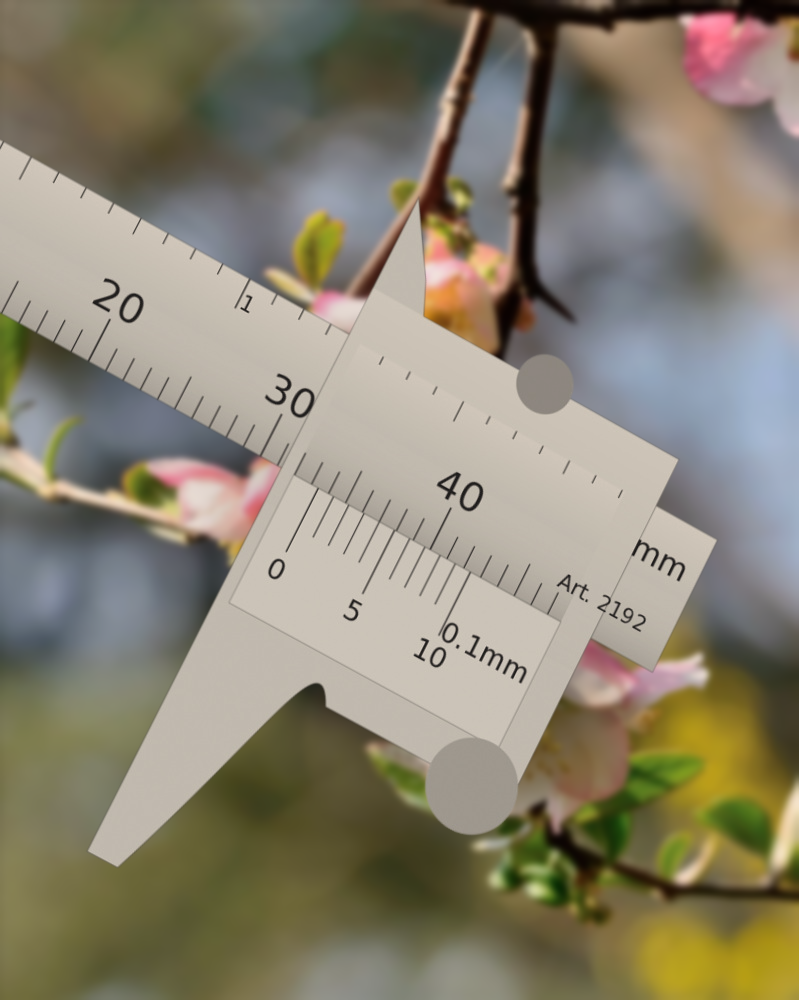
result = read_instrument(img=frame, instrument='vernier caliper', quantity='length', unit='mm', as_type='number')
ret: 33.4 mm
